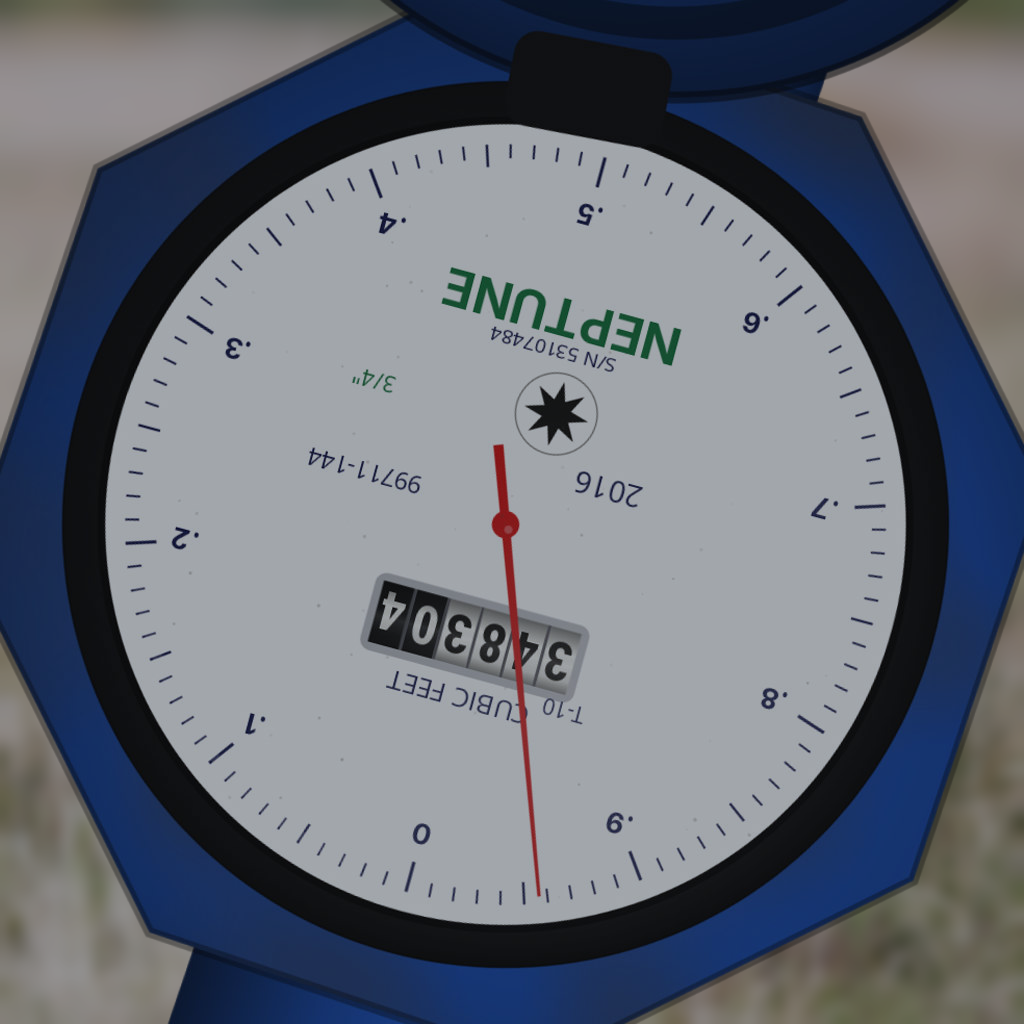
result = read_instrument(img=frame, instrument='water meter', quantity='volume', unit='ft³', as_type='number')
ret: 348303.94 ft³
